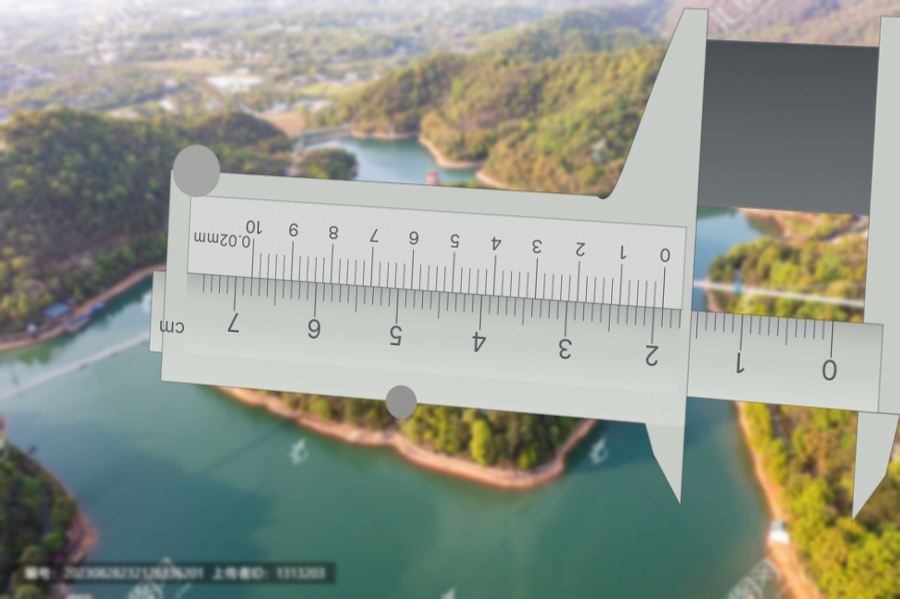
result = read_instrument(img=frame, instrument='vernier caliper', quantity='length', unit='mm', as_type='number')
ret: 19.0 mm
